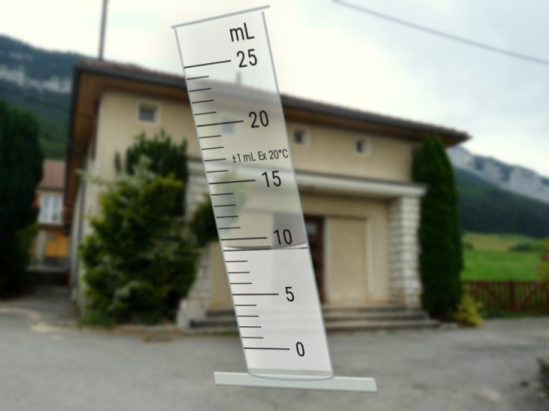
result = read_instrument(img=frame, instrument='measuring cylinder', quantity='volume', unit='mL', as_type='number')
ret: 9 mL
